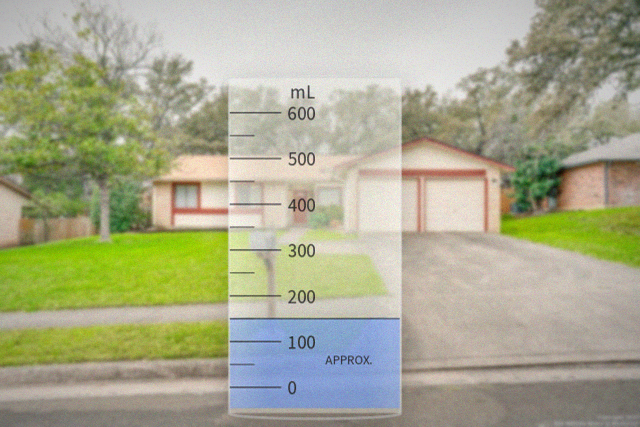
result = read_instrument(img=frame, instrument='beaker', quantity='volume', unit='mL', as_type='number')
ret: 150 mL
